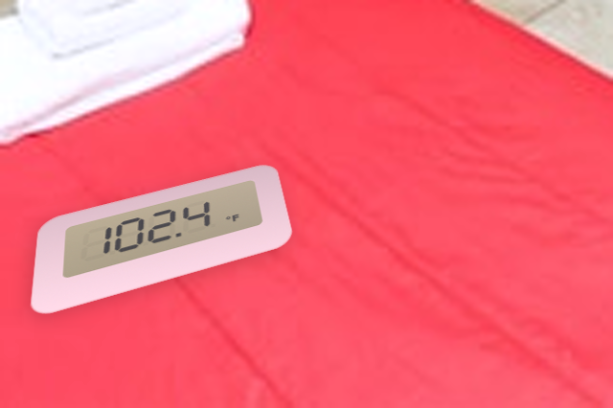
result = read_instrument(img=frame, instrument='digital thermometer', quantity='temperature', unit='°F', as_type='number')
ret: 102.4 °F
